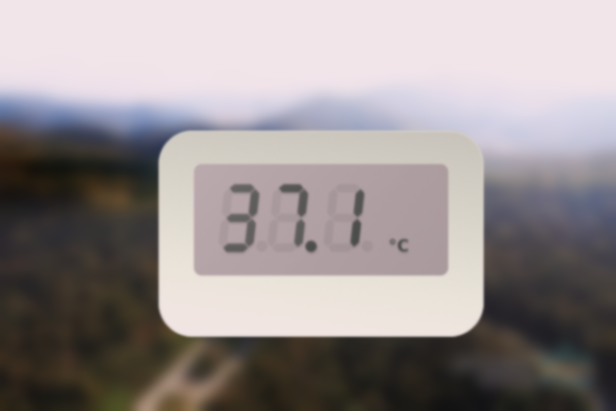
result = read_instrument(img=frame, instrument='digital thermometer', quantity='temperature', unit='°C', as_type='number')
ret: 37.1 °C
